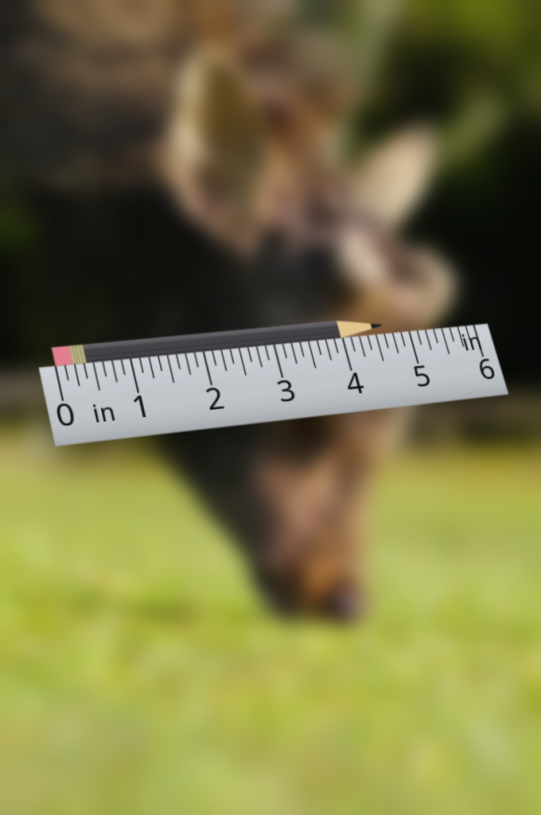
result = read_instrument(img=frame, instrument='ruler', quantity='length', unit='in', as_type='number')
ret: 4.625 in
